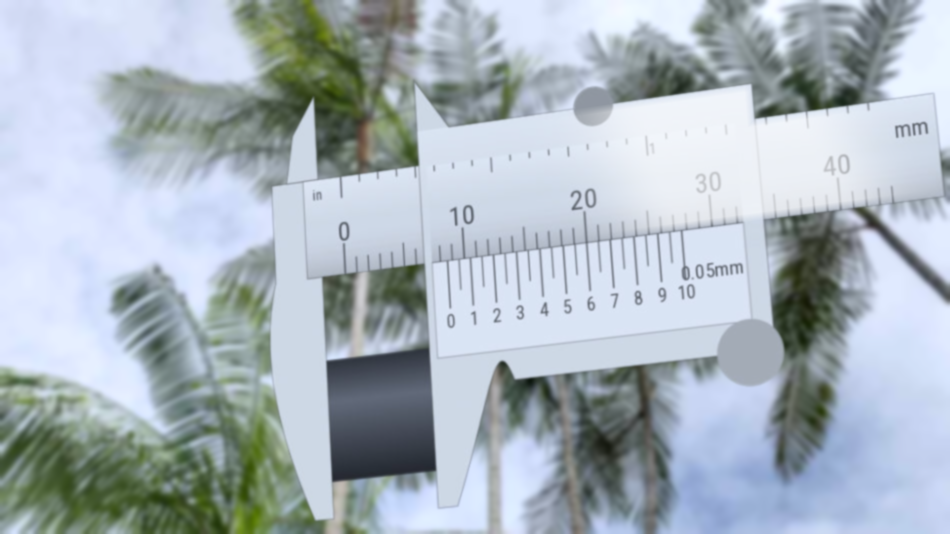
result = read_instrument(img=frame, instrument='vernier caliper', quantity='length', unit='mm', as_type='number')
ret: 8.6 mm
